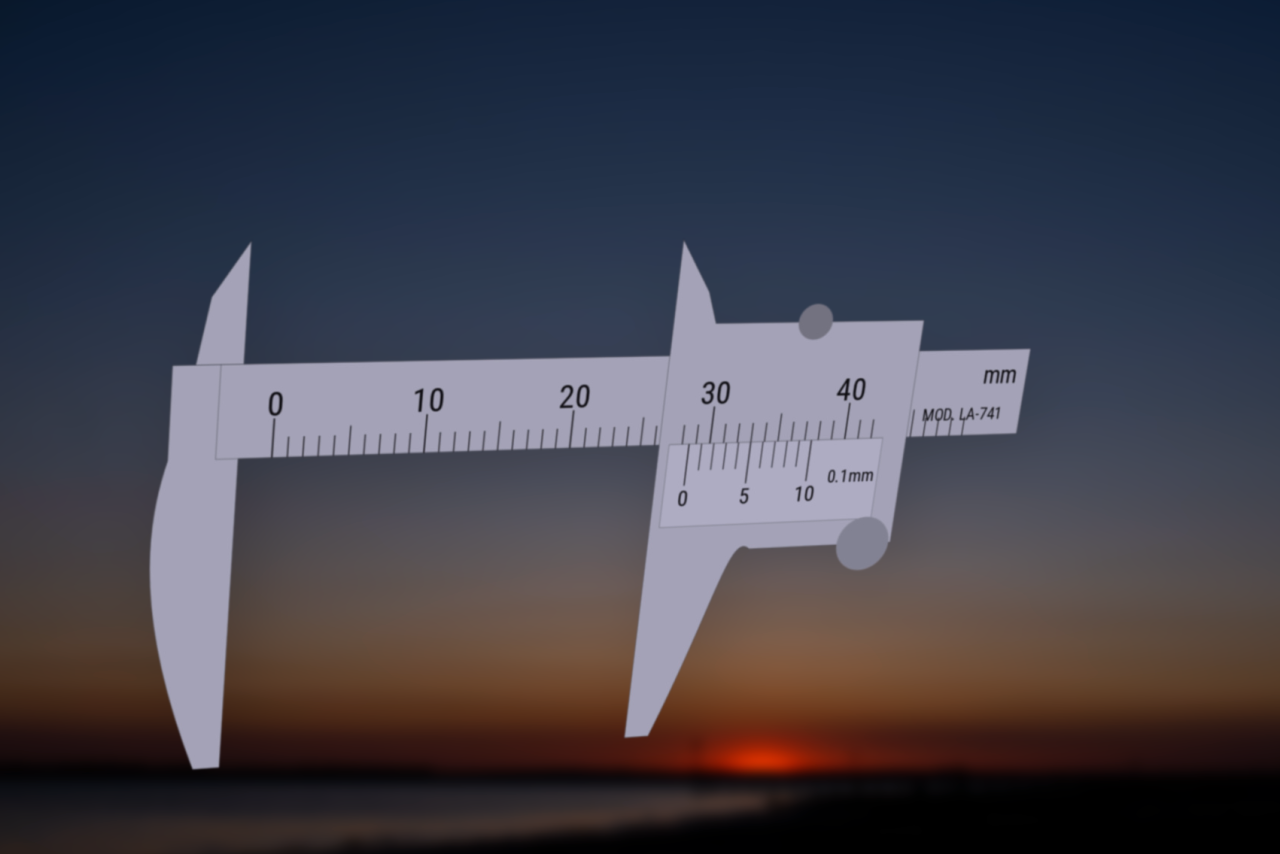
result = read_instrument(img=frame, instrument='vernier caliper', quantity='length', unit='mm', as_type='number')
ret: 28.5 mm
